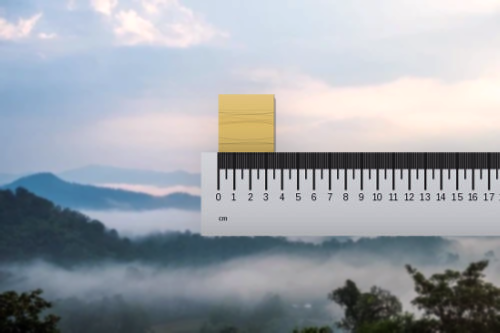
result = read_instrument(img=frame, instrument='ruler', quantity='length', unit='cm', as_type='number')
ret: 3.5 cm
